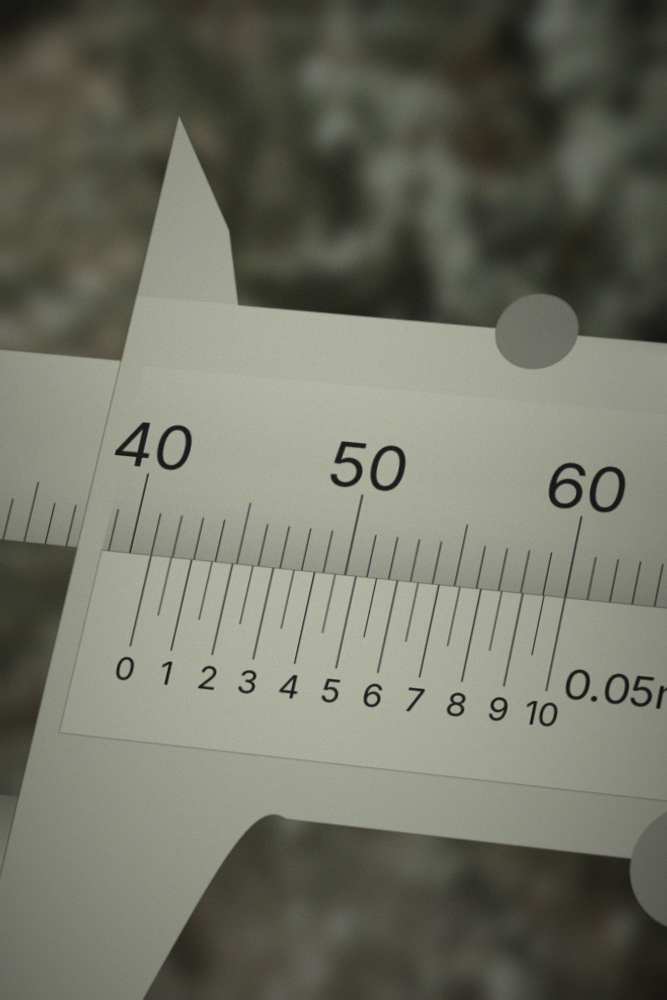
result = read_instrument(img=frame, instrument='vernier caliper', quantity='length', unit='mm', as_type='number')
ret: 41.0 mm
